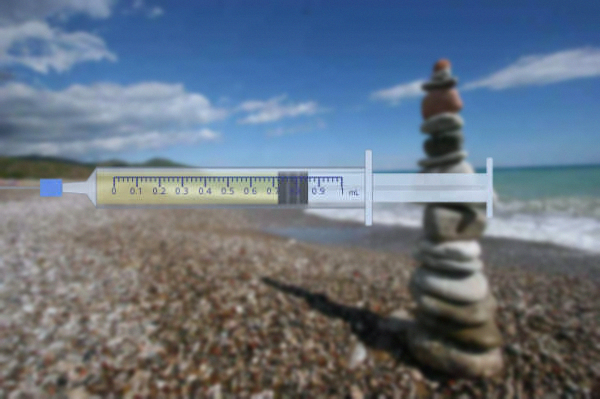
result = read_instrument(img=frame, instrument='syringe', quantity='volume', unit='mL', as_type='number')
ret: 0.72 mL
